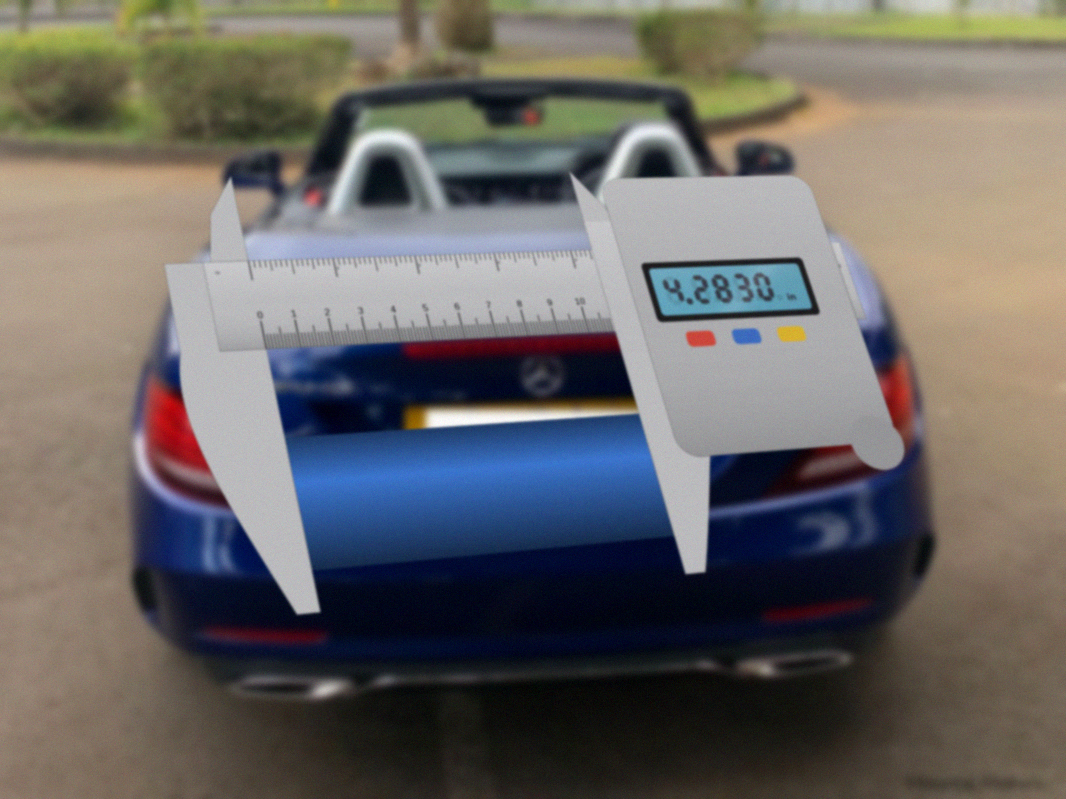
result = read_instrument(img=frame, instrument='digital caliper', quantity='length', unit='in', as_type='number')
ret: 4.2830 in
